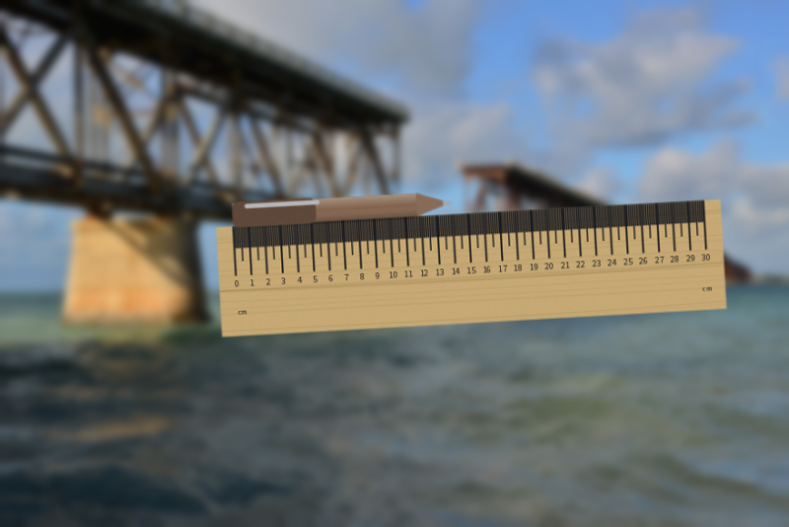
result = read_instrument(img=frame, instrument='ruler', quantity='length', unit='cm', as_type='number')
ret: 14 cm
